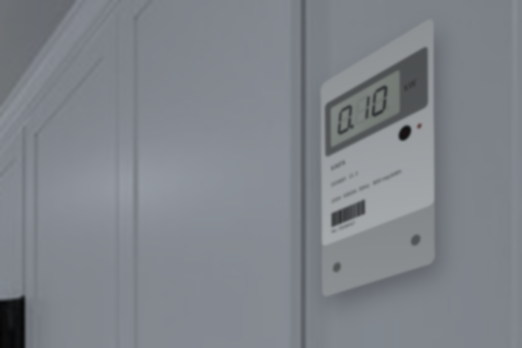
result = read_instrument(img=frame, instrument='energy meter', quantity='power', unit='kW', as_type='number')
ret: 0.10 kW
